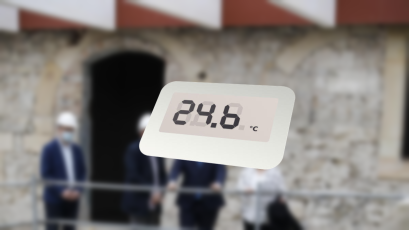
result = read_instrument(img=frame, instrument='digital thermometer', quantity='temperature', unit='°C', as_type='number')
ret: 24.6 °C
